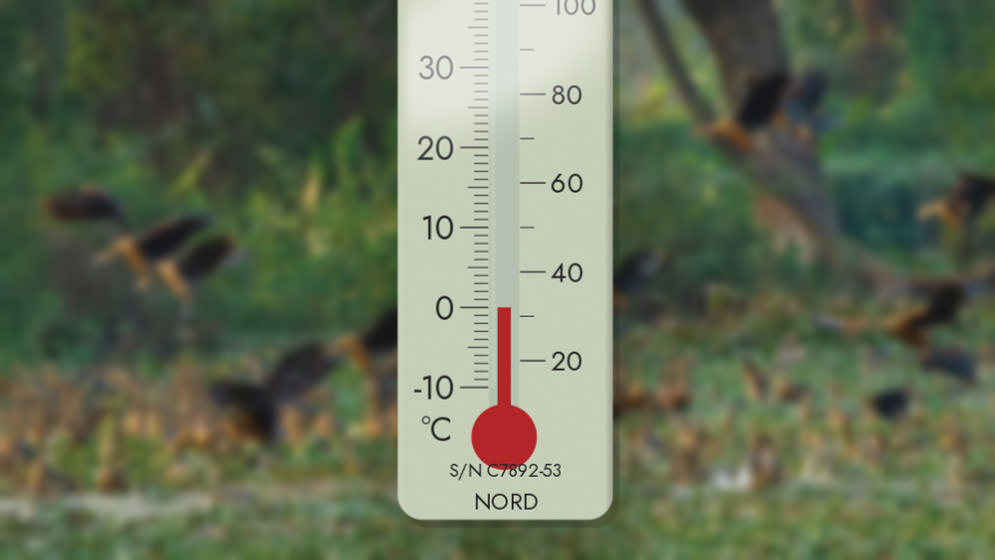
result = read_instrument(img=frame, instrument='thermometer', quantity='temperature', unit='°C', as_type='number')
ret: 0 °C
